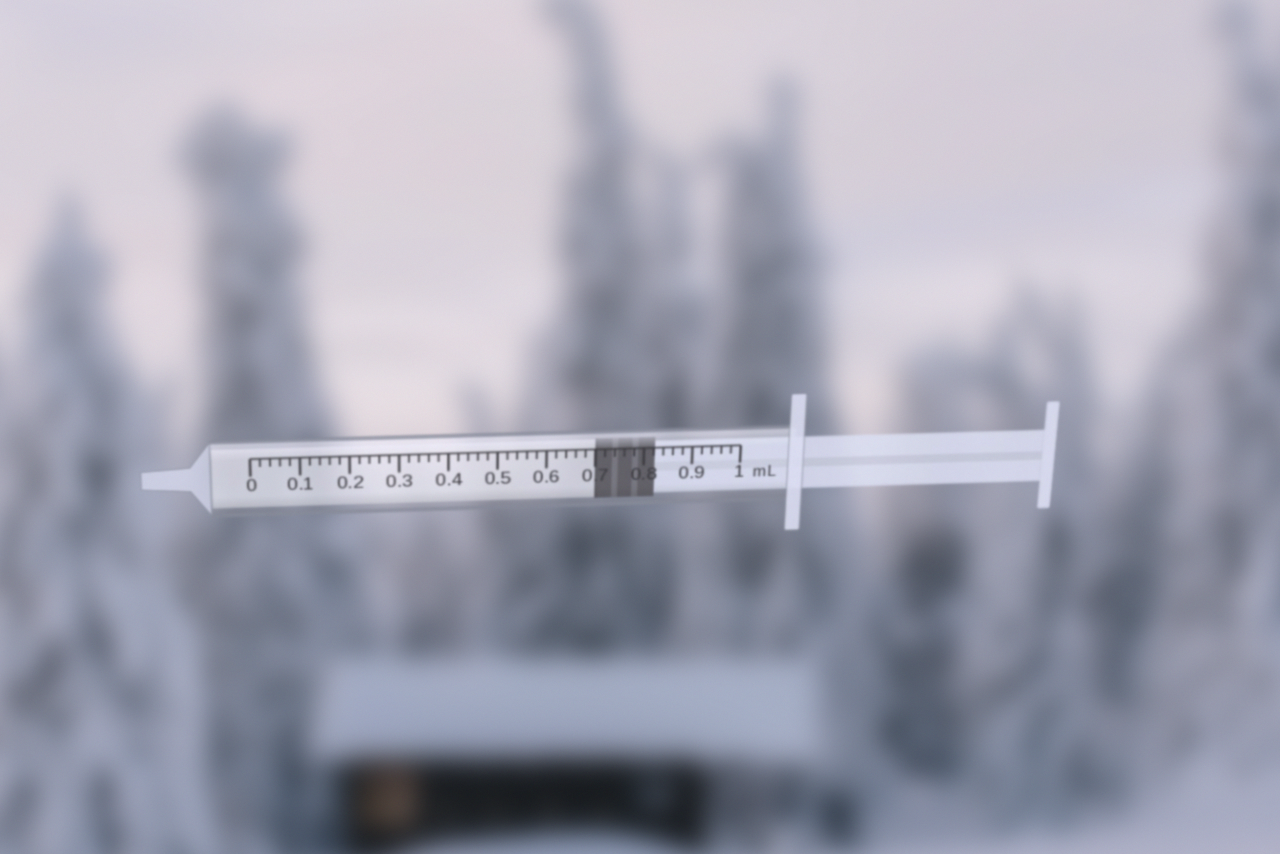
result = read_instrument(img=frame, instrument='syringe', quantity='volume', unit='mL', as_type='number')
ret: 0.7 mL
